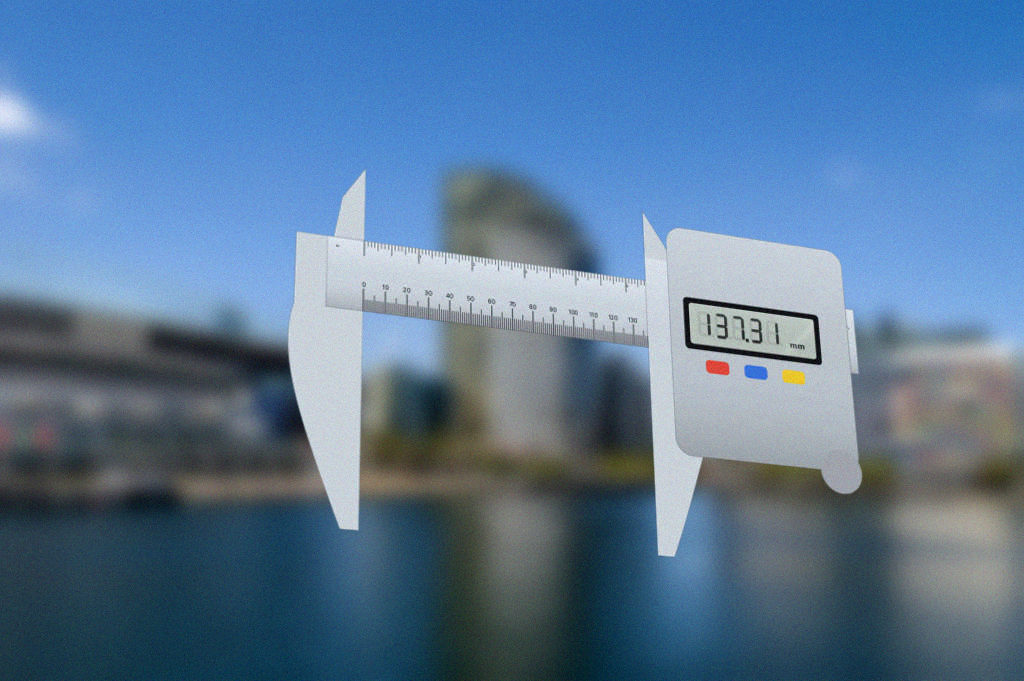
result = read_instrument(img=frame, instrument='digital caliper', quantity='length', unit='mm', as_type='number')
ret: 137.31 mm
